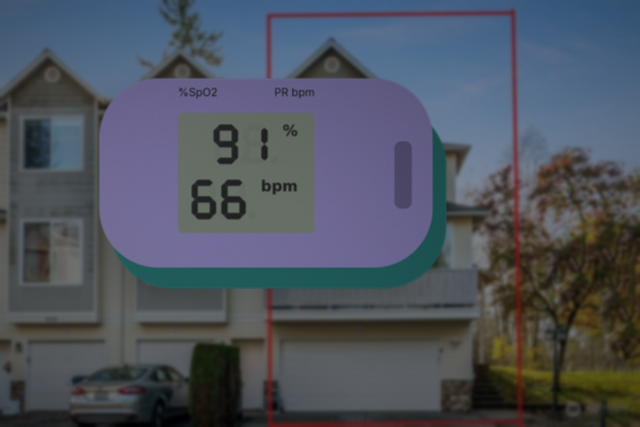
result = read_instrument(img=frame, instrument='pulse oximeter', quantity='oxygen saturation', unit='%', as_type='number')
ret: 91 %
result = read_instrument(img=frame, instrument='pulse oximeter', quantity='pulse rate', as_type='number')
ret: 66 bpm
